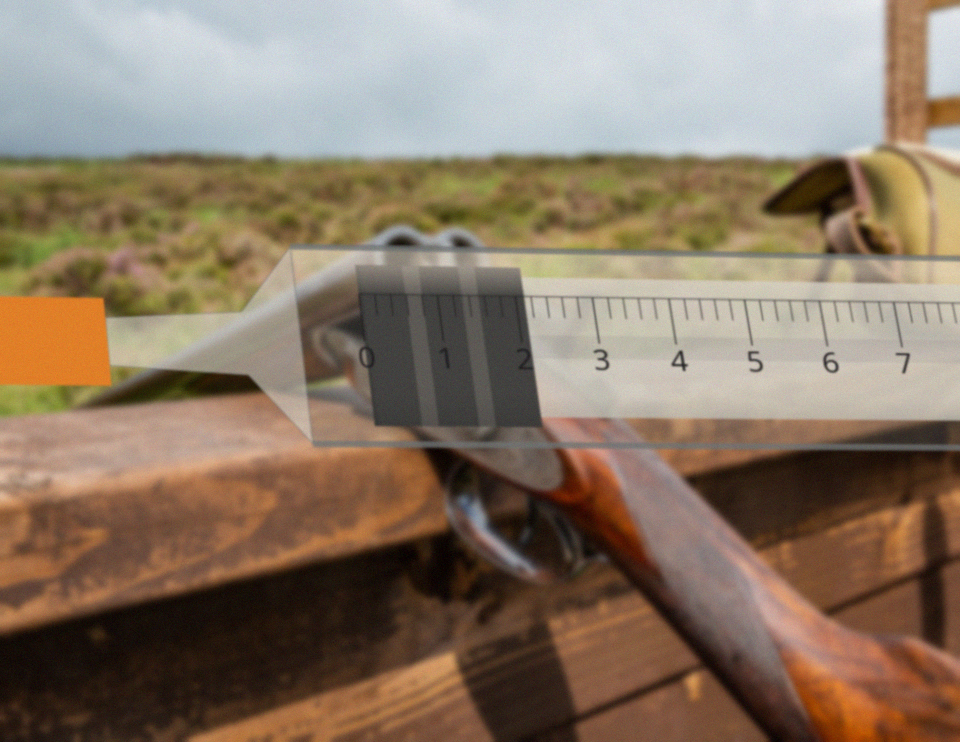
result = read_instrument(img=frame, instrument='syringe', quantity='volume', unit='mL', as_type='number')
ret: 0 mL
